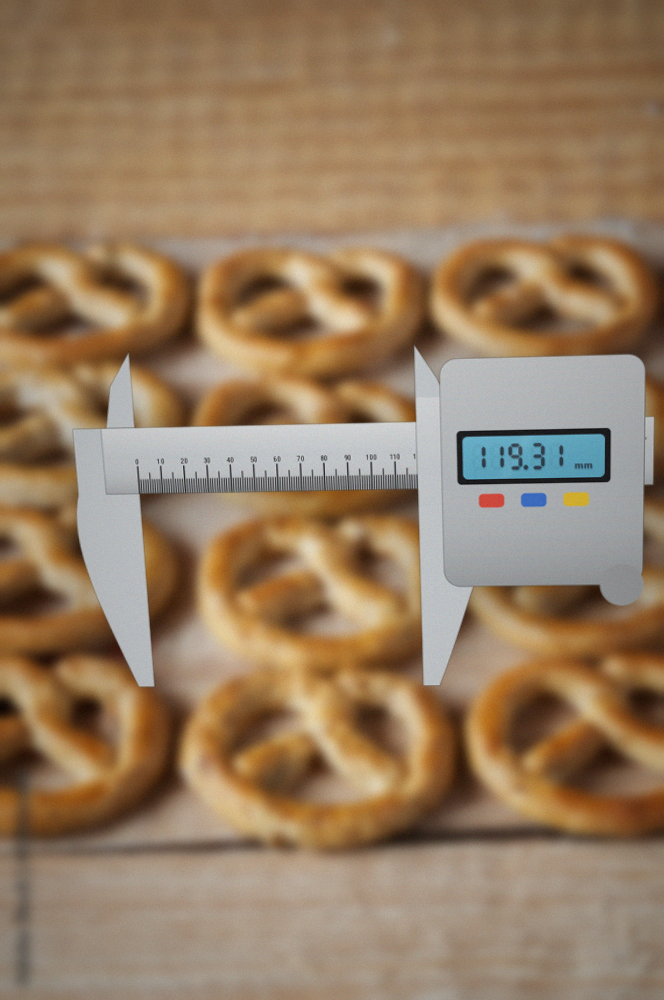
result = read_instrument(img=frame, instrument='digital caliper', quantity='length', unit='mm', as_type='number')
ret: 119.31 mm
